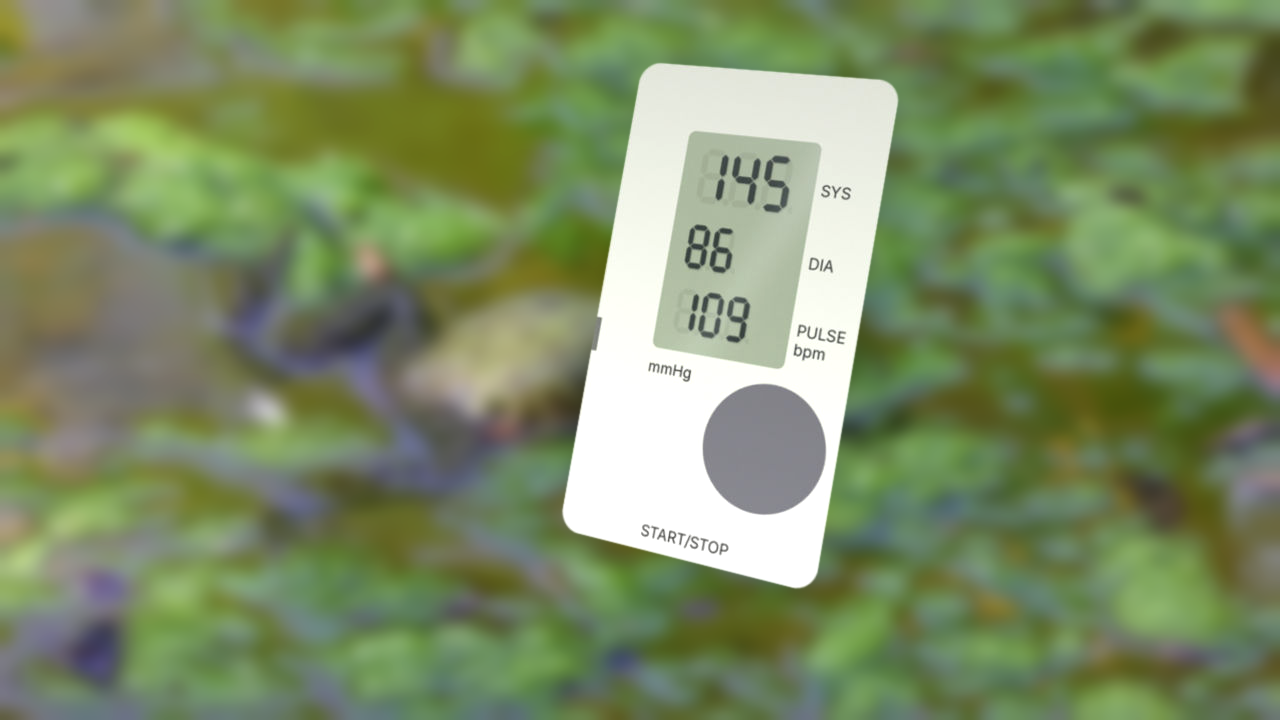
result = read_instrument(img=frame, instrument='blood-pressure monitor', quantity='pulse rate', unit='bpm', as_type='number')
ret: 109 bpm
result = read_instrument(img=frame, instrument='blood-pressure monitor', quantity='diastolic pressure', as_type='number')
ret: 86 mmHg
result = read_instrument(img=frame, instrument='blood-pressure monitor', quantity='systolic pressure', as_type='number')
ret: 145 mmHg
